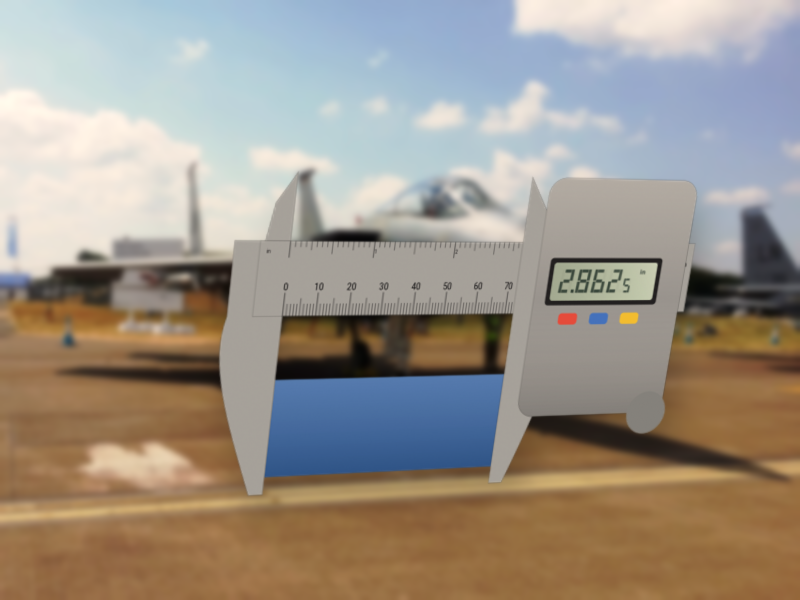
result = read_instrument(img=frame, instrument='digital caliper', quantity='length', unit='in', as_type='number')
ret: 2.8625 in
